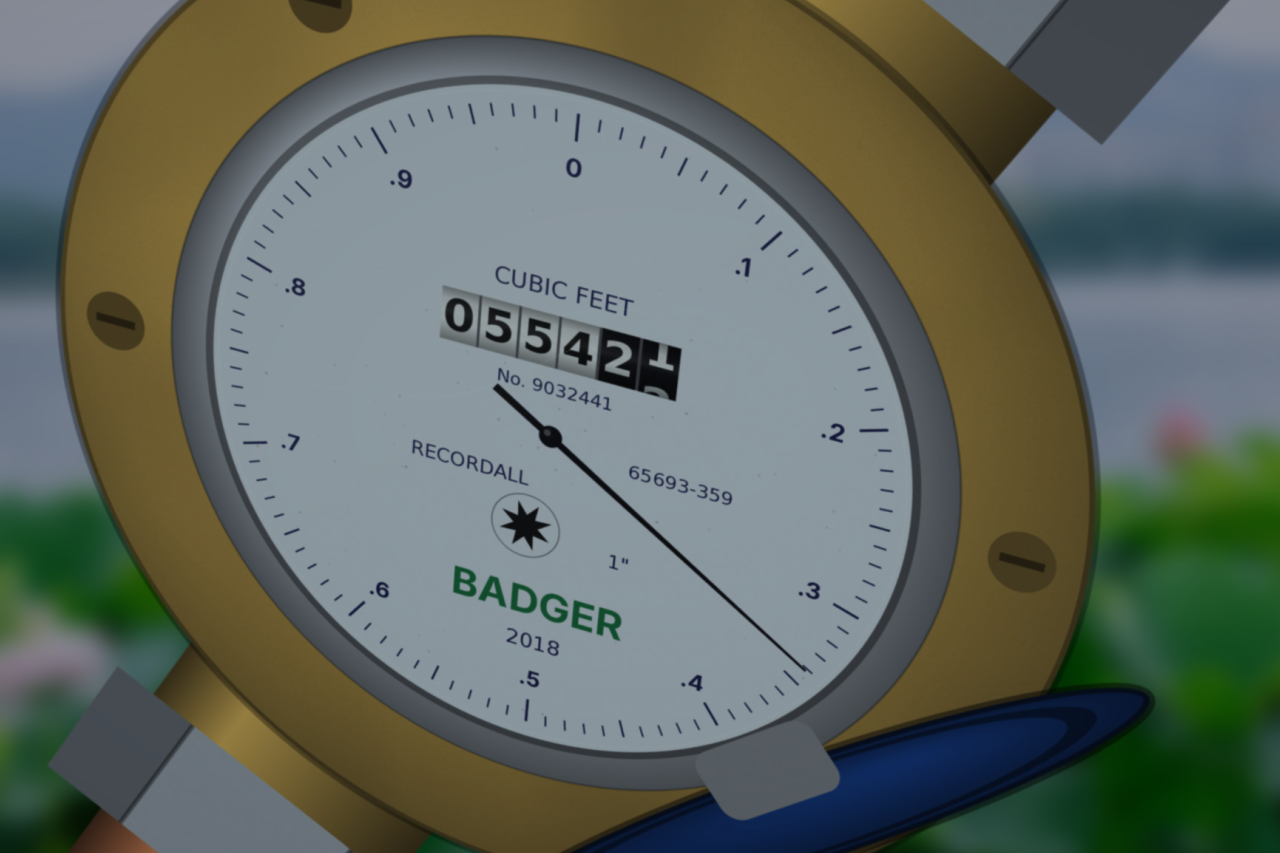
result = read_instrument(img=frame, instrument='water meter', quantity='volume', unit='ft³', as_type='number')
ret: 55421.34 ft³
